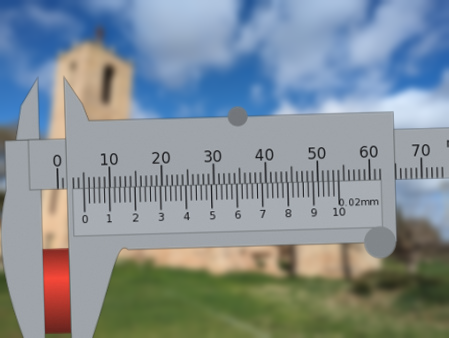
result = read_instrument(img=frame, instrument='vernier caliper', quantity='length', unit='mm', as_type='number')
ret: 5.0 mm
